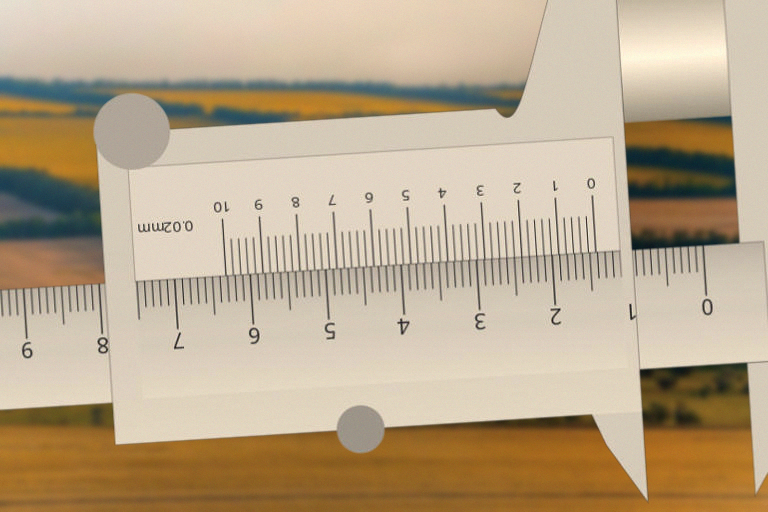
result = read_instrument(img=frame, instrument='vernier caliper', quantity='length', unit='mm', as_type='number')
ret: 14.2 mm
